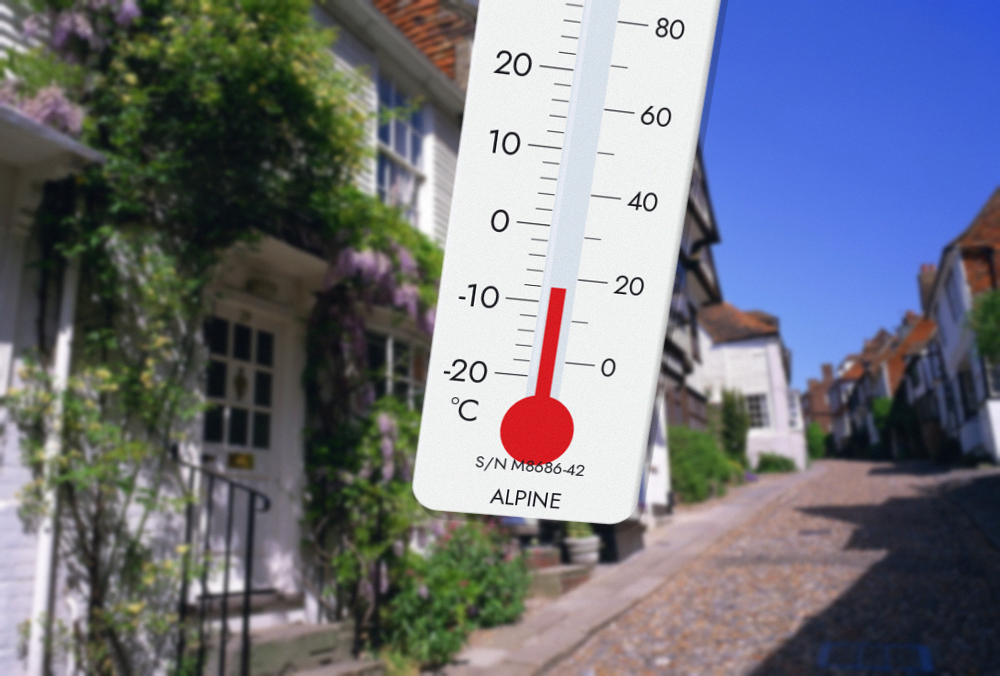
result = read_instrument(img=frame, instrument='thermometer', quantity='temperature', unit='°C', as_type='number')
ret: -8 °C
